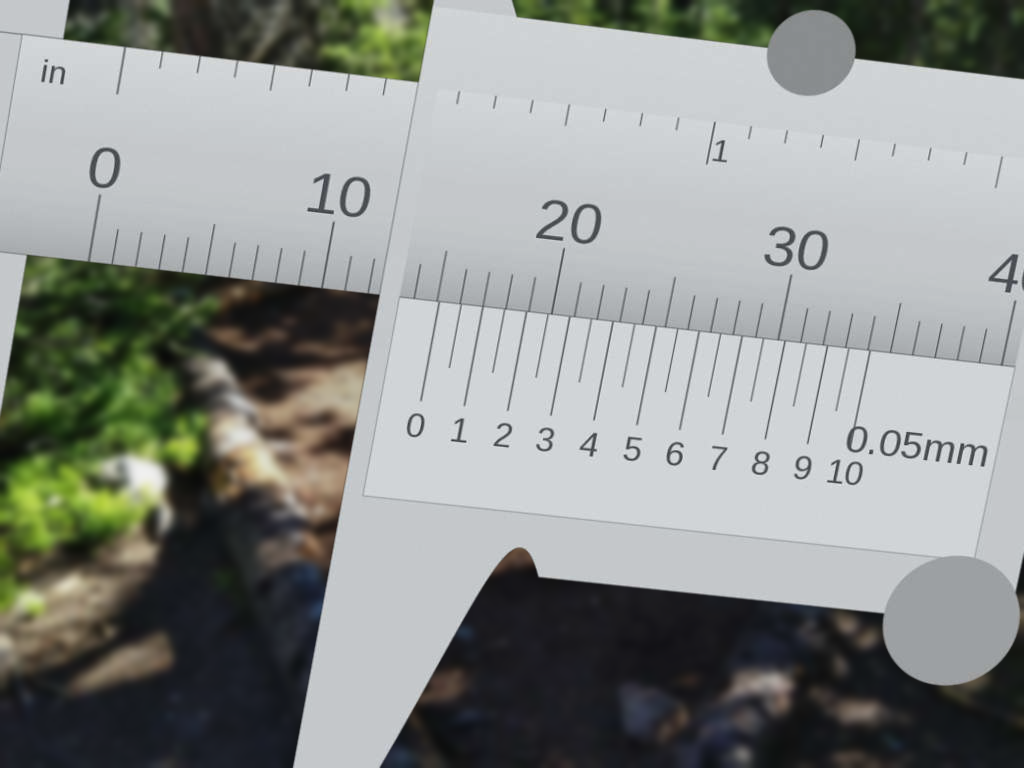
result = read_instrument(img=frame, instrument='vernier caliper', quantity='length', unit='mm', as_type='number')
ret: 15.1 mm
